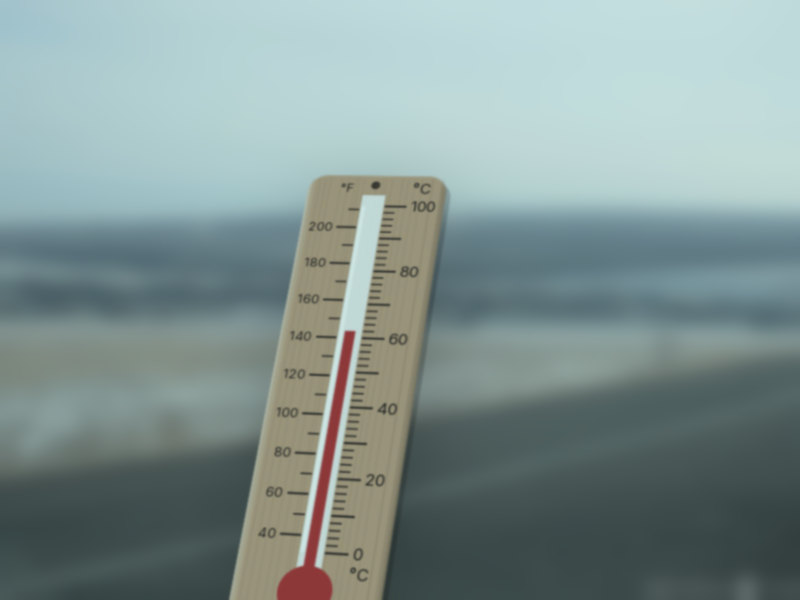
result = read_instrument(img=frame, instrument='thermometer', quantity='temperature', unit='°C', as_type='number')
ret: 62 °C
